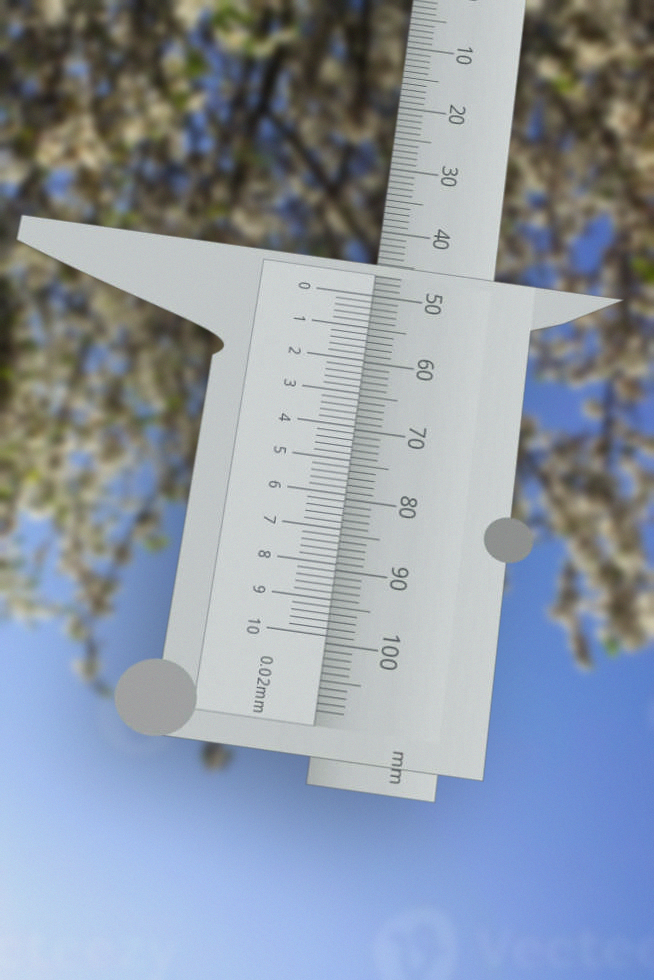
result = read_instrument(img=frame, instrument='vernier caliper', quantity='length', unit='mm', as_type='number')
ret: 50.0 mm
